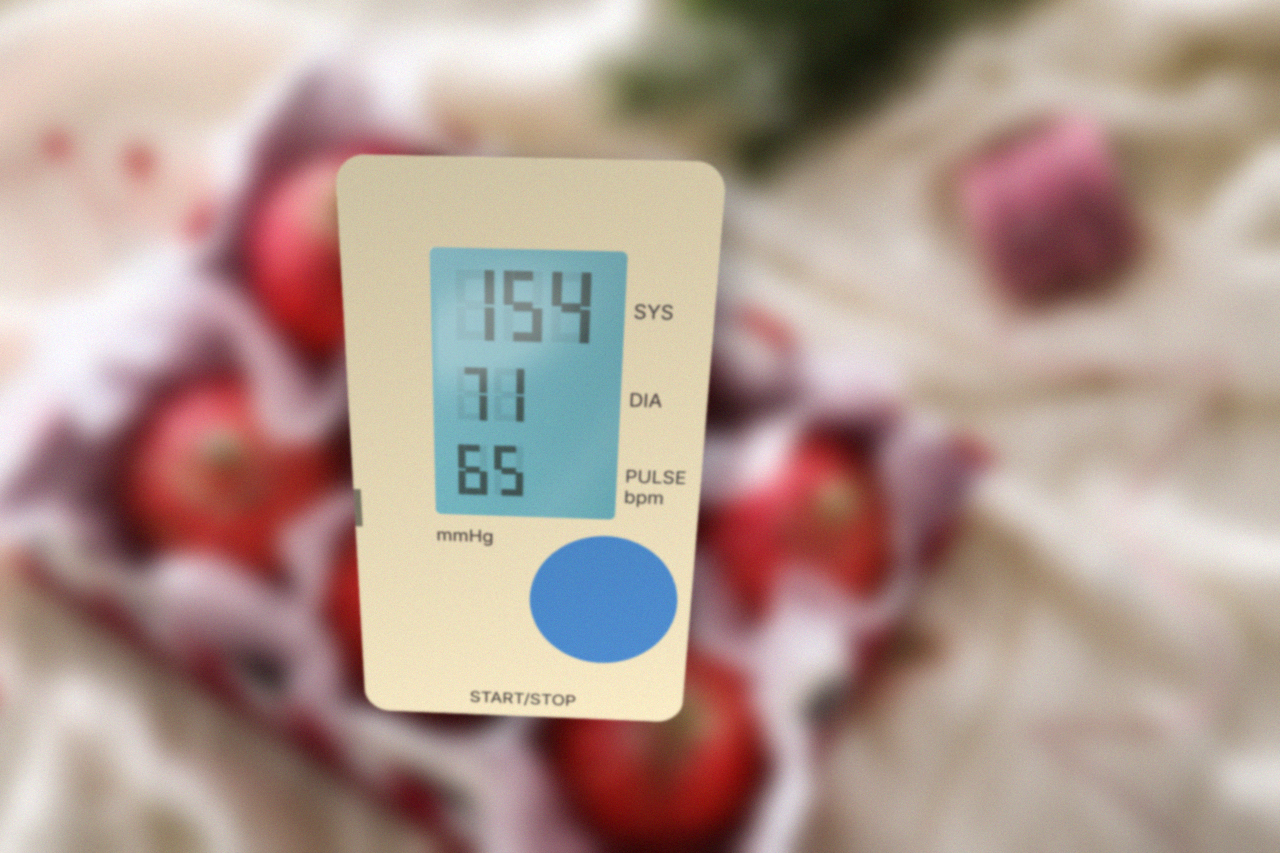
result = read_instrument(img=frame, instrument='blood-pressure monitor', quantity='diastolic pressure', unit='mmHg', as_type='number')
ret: 71 mmHg
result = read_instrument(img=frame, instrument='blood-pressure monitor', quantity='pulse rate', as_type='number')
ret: 65 bpm
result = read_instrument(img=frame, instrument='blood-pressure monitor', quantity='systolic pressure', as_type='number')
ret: 154 mmHg
